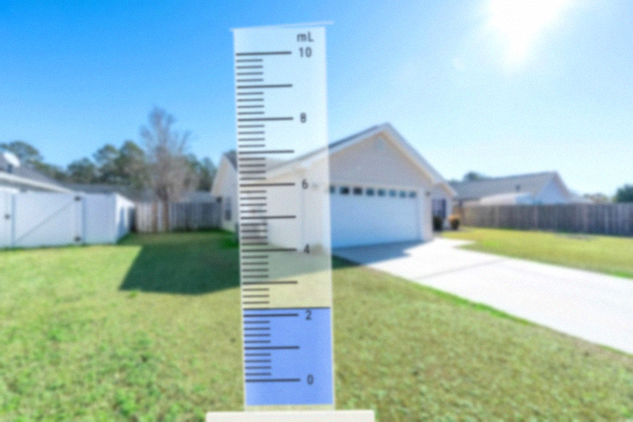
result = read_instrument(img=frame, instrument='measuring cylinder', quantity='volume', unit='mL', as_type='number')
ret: 2.2 mL
